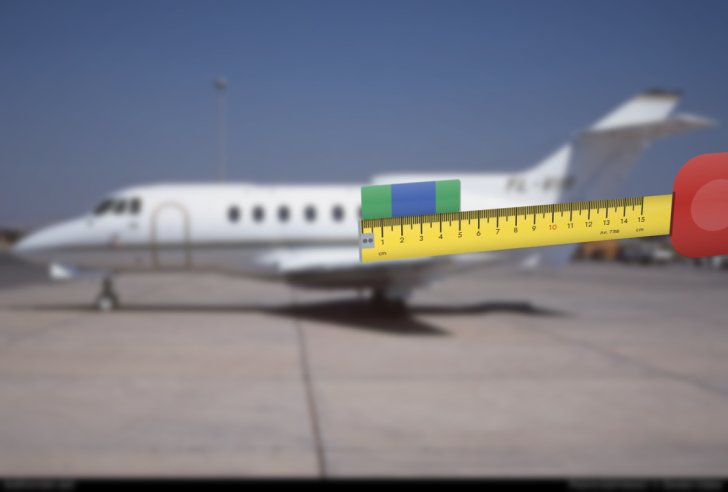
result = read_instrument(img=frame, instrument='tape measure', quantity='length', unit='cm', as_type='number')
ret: 5 cm
